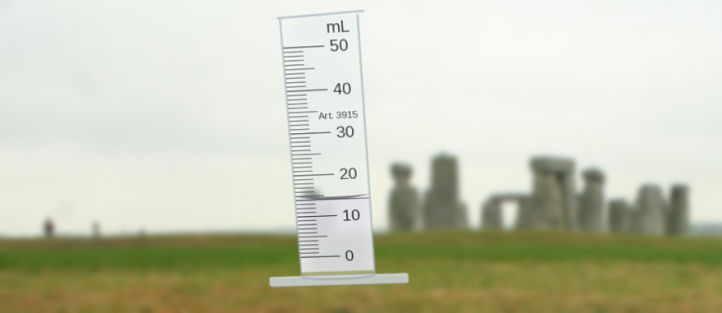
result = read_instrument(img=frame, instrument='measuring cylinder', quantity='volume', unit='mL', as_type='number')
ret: 14 mL
